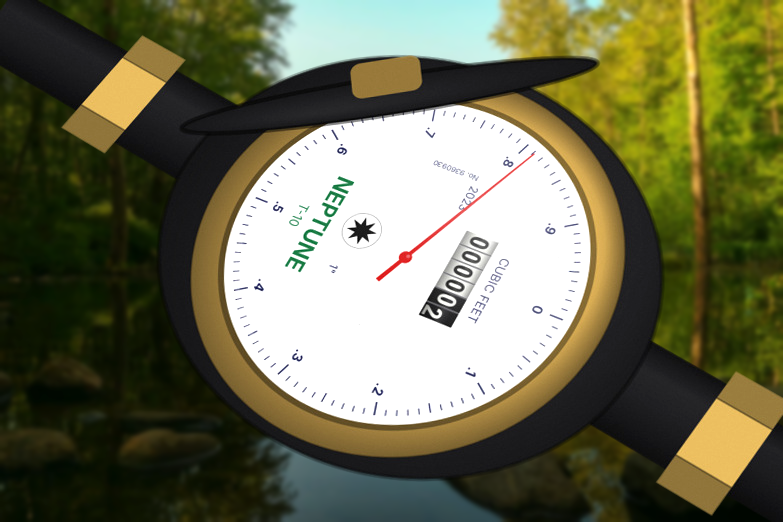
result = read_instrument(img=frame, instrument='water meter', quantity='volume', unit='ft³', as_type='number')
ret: 1.81 ft³
